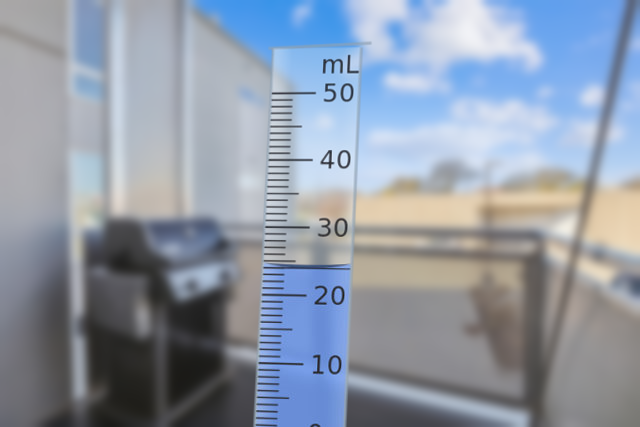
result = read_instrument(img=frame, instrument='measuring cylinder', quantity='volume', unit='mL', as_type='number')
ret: 24 mL
